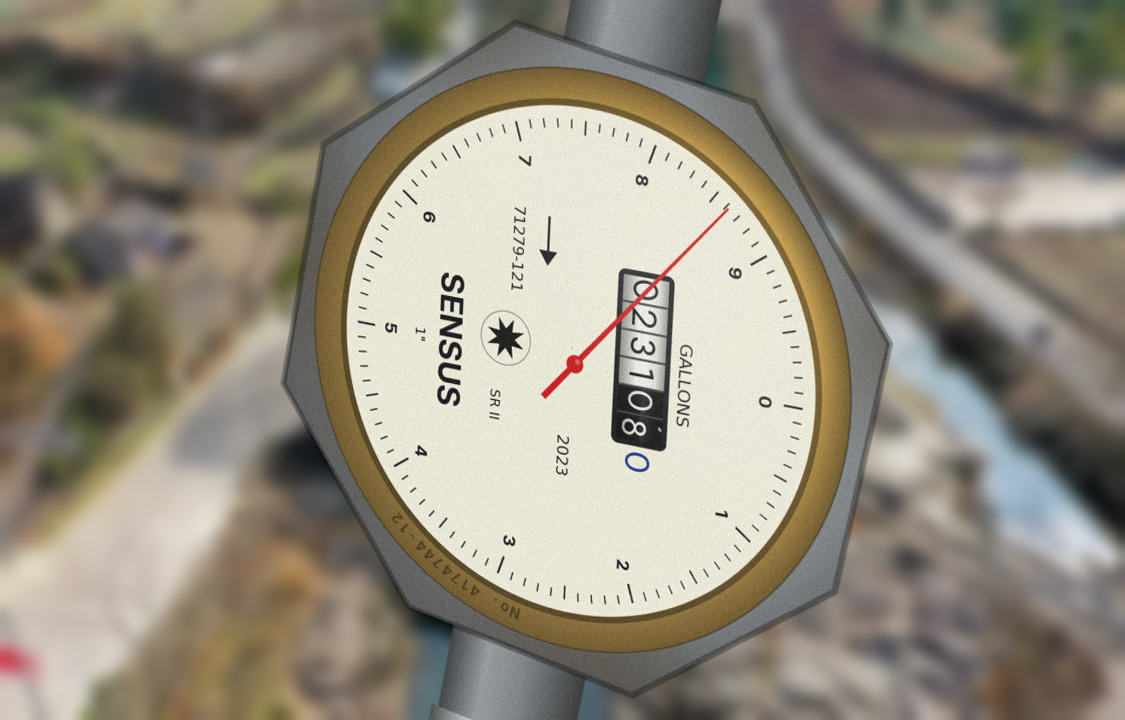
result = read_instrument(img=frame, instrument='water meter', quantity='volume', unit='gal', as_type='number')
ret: 231078.6 gal
